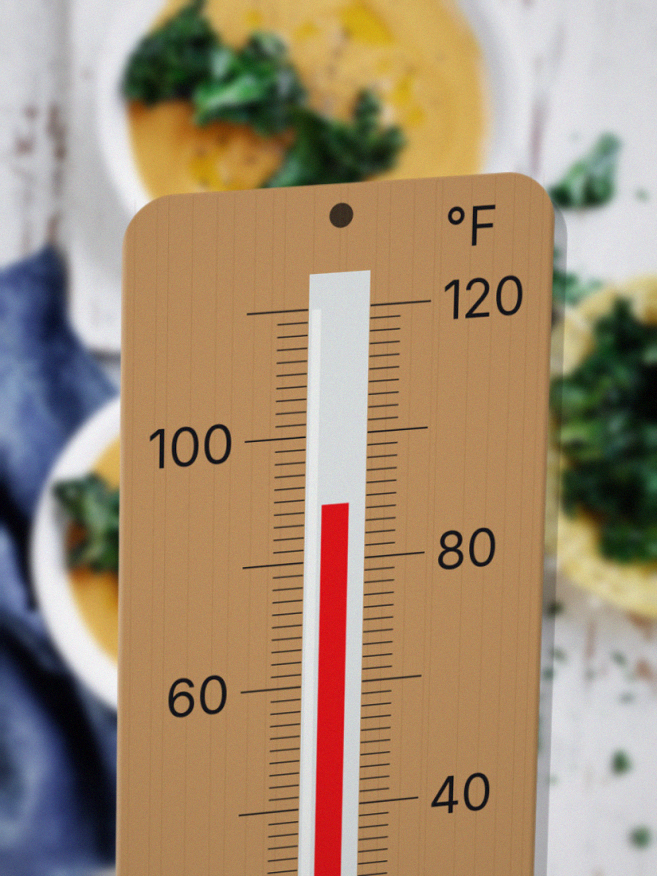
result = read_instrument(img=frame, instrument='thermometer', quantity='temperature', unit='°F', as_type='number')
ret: 89 °F
